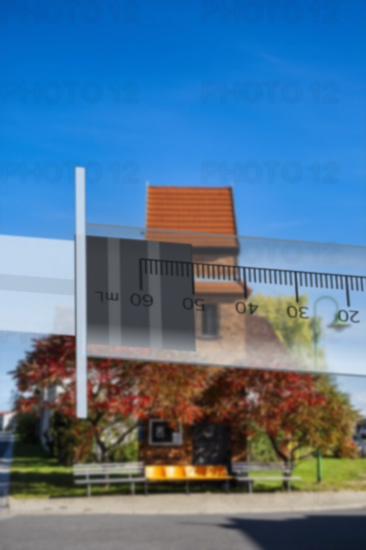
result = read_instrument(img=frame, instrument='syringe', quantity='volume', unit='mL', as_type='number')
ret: 50 mL
